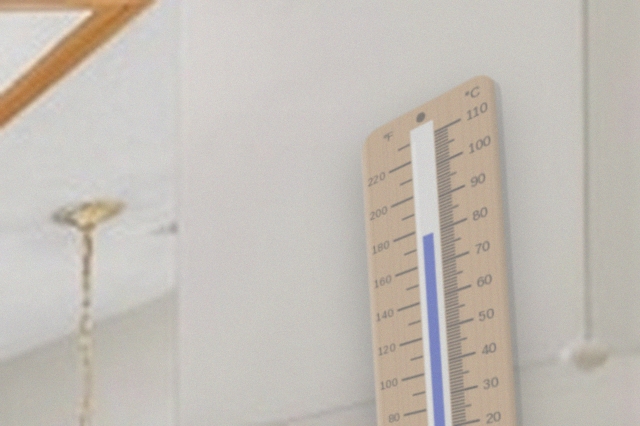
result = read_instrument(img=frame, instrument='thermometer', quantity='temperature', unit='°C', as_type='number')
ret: 80 °C
